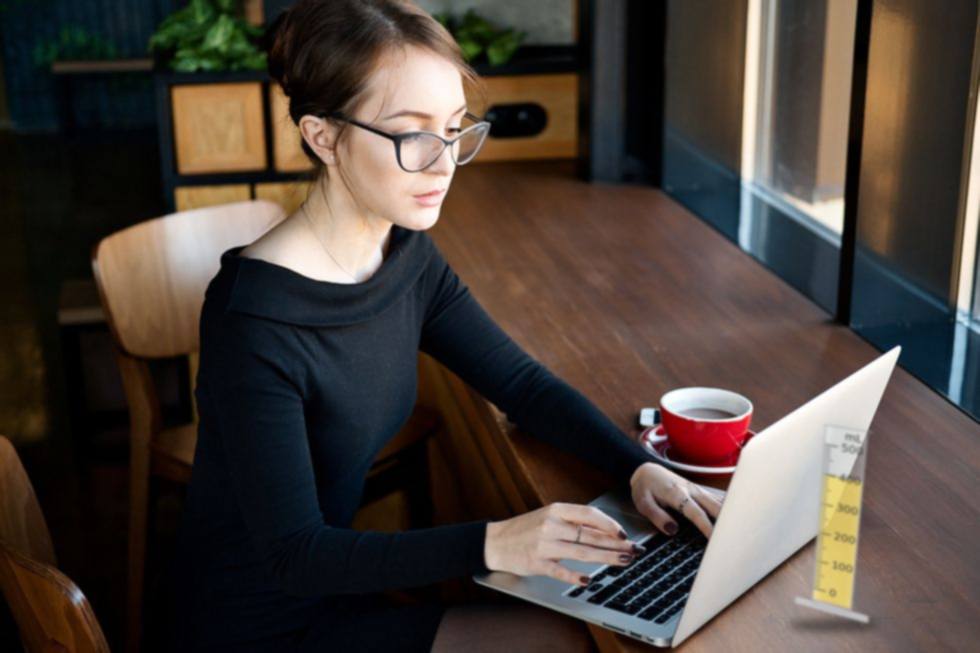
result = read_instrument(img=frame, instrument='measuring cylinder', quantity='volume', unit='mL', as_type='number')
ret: 400 mL
